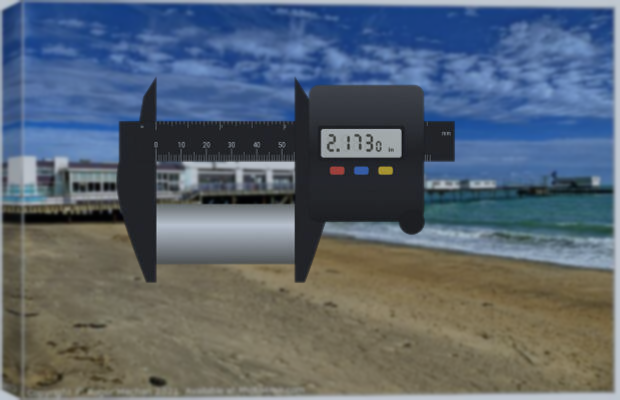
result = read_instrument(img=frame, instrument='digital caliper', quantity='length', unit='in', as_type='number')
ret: 2.1730 in
